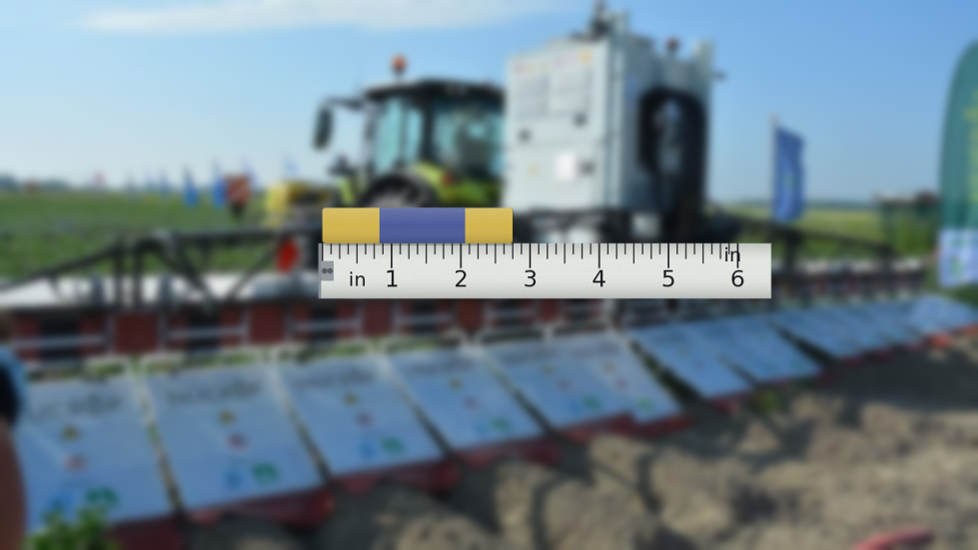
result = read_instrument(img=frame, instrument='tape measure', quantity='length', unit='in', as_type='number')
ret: 2.75 in
